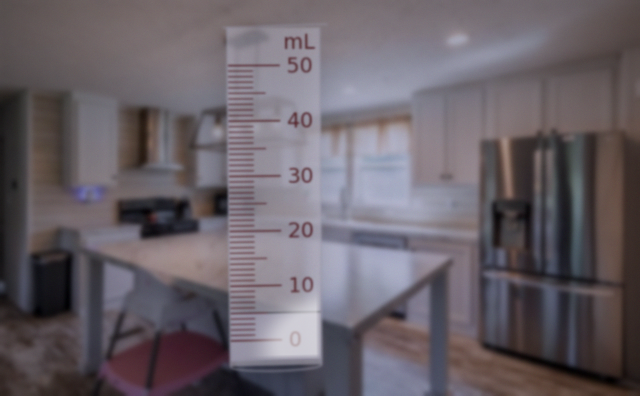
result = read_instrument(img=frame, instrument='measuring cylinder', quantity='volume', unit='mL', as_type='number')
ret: 5 mL
